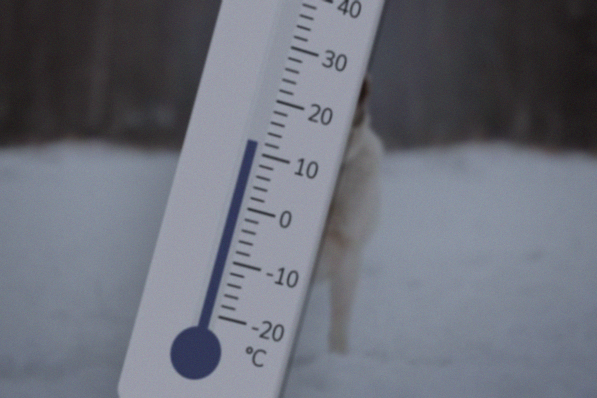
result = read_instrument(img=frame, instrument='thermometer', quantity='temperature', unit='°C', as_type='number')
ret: 12 °C
